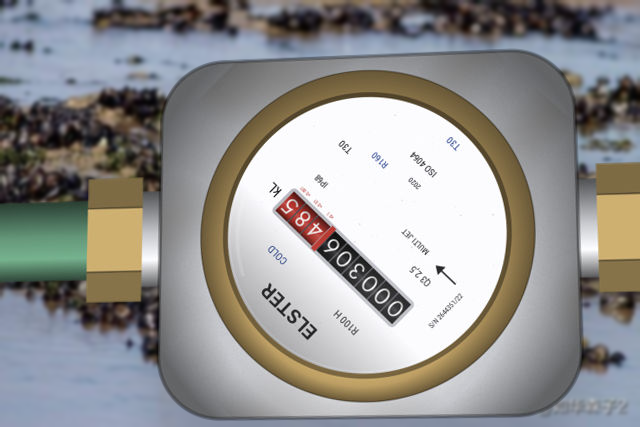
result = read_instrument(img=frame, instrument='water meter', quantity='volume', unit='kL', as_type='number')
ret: 306.485 kL
